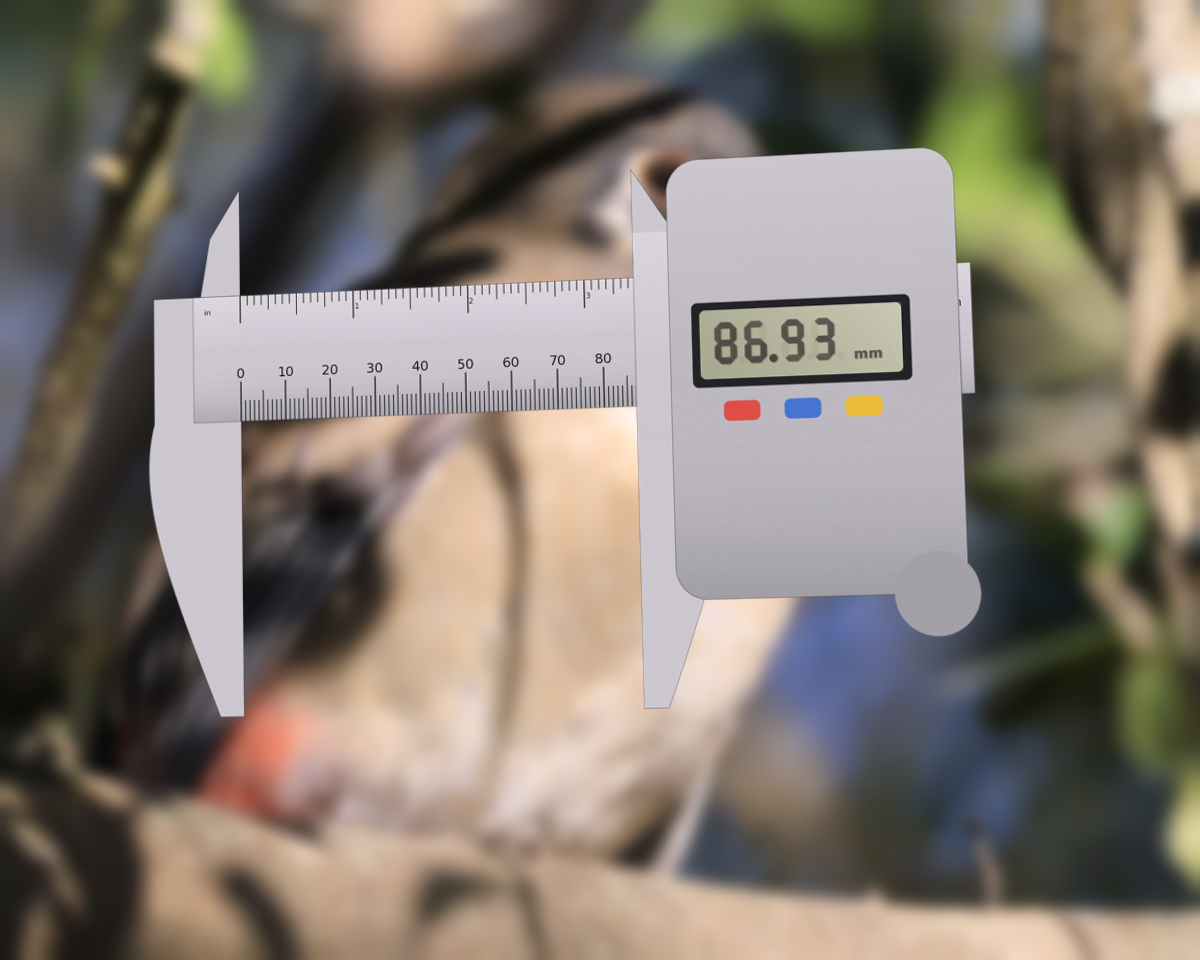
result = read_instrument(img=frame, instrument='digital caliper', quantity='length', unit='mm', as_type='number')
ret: 86.93 mm
